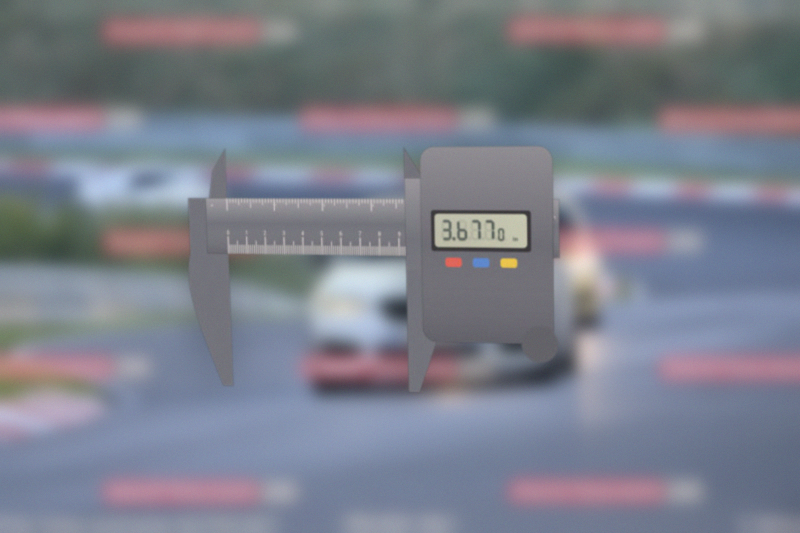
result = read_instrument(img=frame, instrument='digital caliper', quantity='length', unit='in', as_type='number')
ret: 3.6770 in
